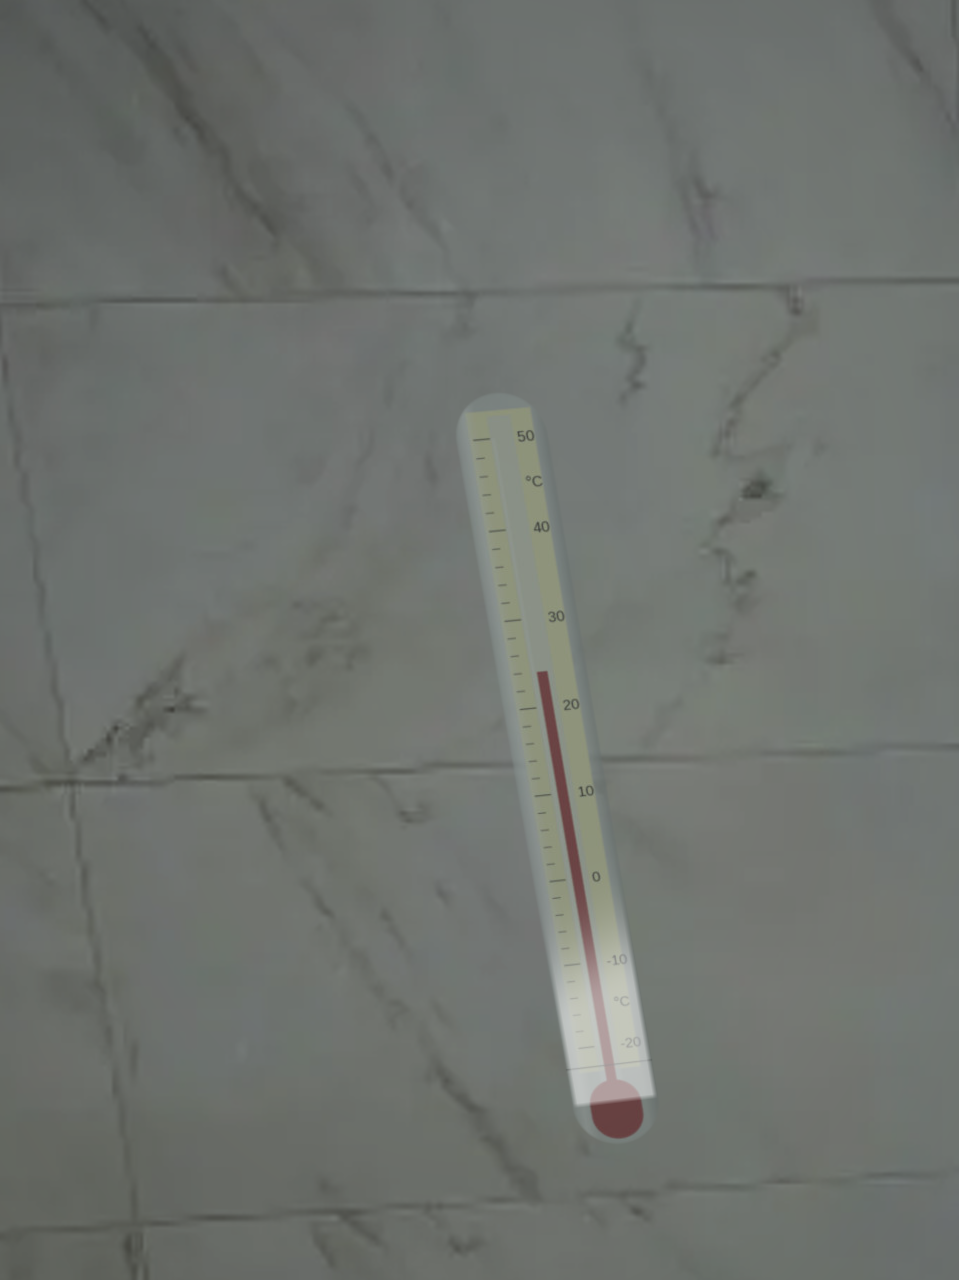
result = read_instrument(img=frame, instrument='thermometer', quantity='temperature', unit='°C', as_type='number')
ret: 24 °C
